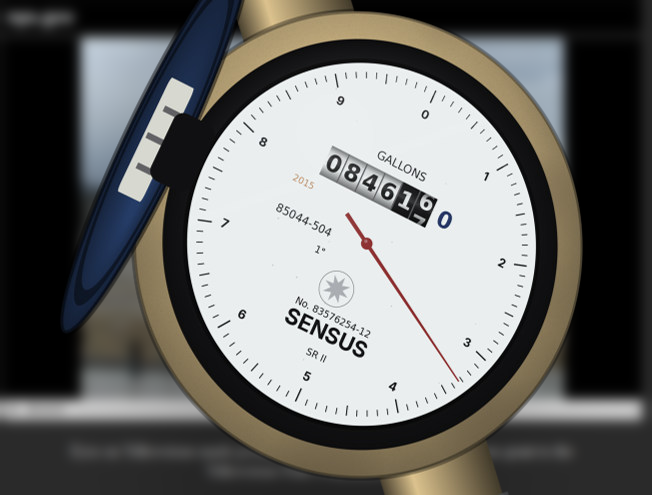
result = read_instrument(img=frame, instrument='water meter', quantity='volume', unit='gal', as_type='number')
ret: 846163.3 gal
